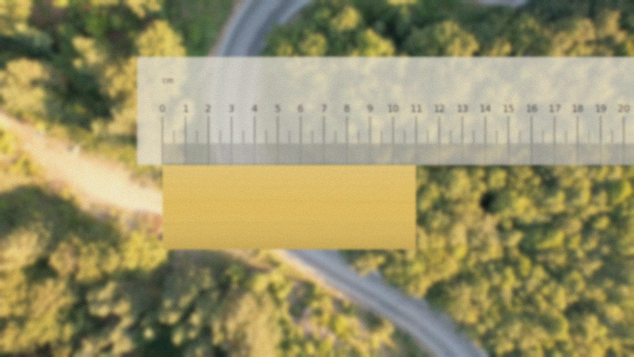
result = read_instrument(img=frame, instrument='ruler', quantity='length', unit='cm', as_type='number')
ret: 11 cm
